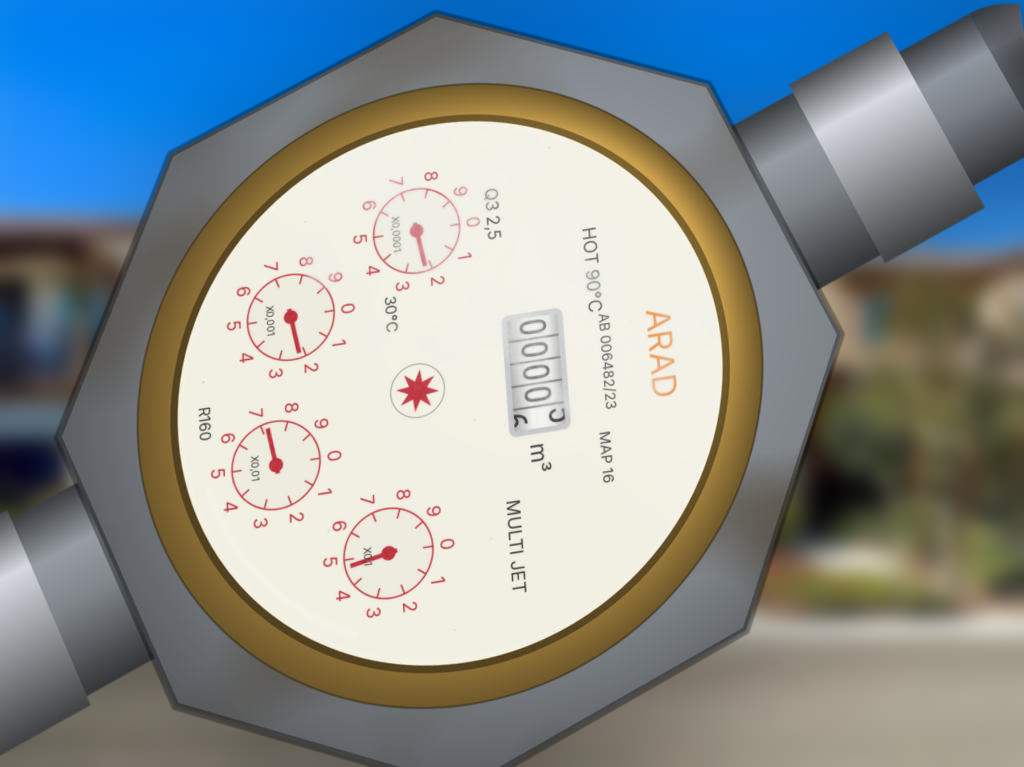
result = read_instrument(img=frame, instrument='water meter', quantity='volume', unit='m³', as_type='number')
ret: 5.4722 m³
